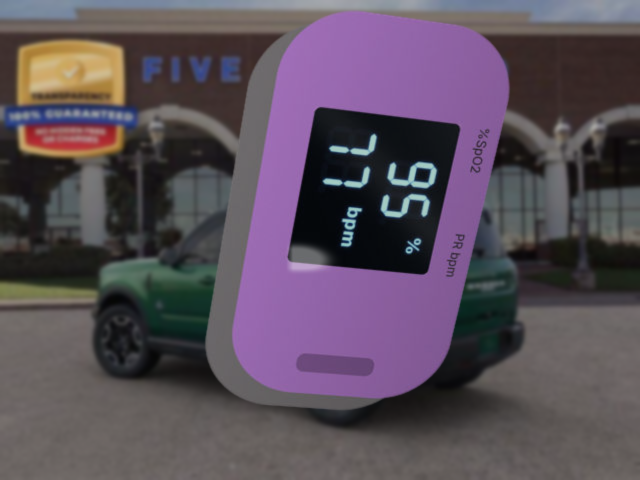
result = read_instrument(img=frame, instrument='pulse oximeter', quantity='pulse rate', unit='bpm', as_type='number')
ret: 77 bpm
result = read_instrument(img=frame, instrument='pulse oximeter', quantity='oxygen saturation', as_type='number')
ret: 95 %
